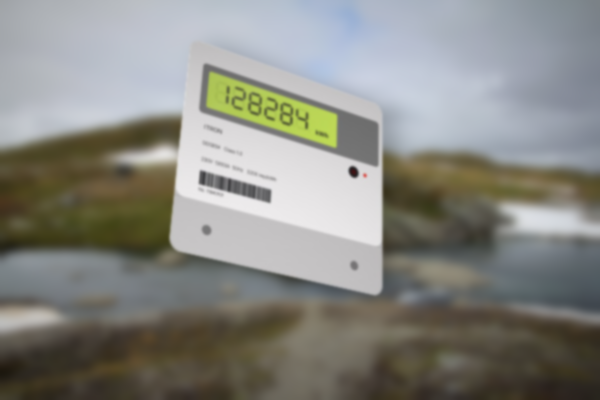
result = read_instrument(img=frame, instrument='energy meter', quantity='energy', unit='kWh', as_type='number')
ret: 128284 kWh
